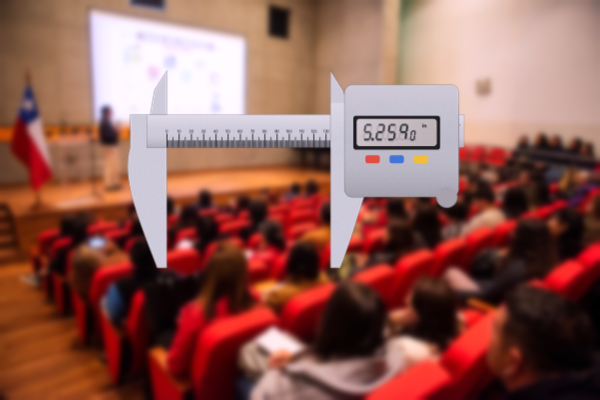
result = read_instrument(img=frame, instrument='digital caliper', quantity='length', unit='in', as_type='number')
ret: 5.2590 in
